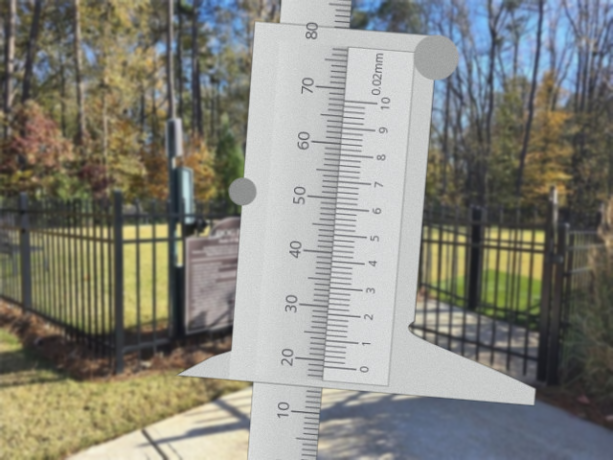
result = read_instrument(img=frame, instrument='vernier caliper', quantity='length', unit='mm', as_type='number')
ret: 18.8 mm
